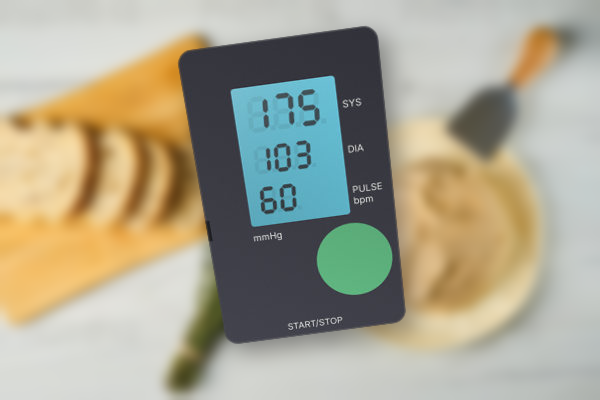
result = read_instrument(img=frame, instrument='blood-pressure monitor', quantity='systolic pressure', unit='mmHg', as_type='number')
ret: 175 mmHg
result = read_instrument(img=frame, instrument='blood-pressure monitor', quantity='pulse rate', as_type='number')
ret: 60 bpm
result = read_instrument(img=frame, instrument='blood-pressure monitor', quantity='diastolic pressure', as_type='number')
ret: 103 mmHg
